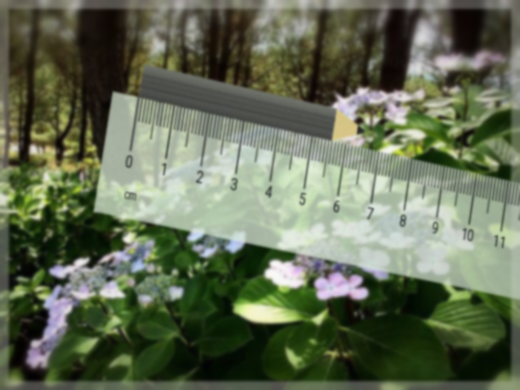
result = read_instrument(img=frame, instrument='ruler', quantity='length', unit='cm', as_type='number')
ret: 6.5 cm
